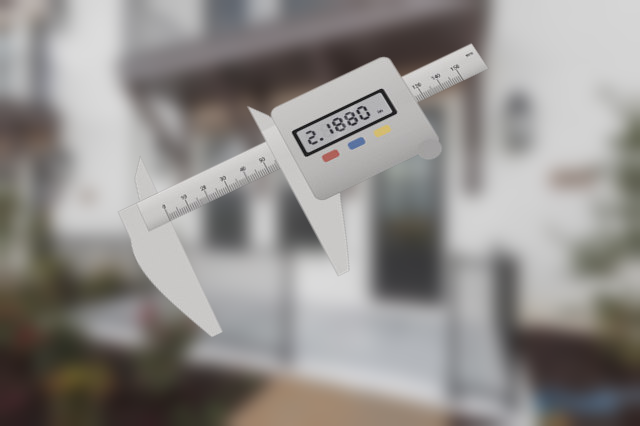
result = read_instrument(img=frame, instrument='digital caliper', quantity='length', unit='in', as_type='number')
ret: 2.1880 in
